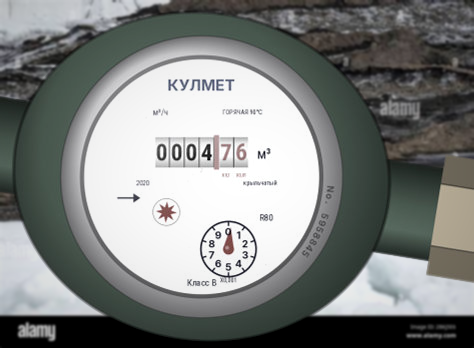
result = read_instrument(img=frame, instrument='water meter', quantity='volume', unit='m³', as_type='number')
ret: 4.760 m³
